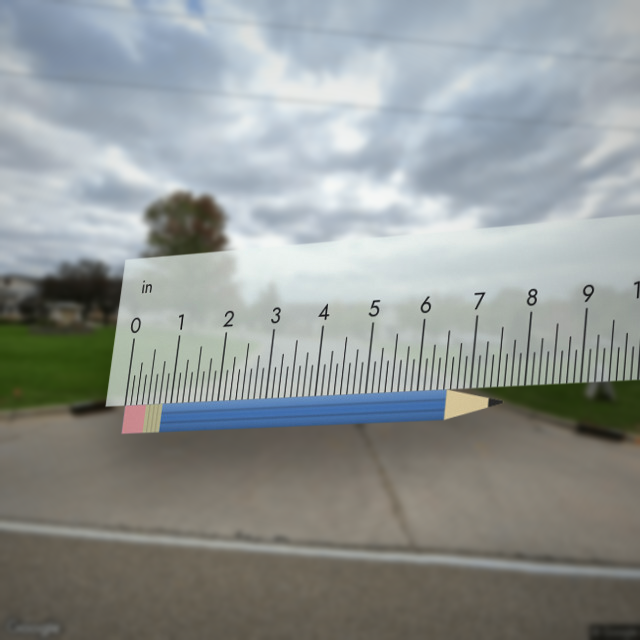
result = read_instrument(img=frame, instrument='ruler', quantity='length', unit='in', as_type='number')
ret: 7.625 in
